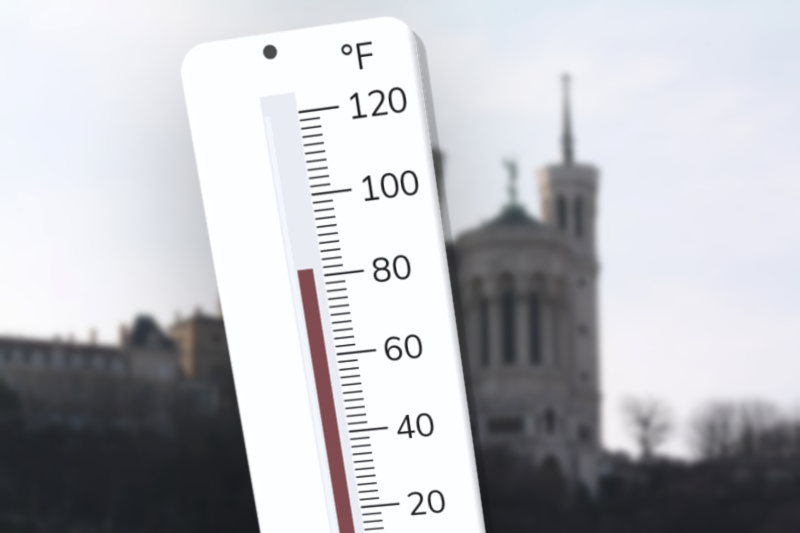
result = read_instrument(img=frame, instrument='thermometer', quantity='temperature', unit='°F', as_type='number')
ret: 82 °F
